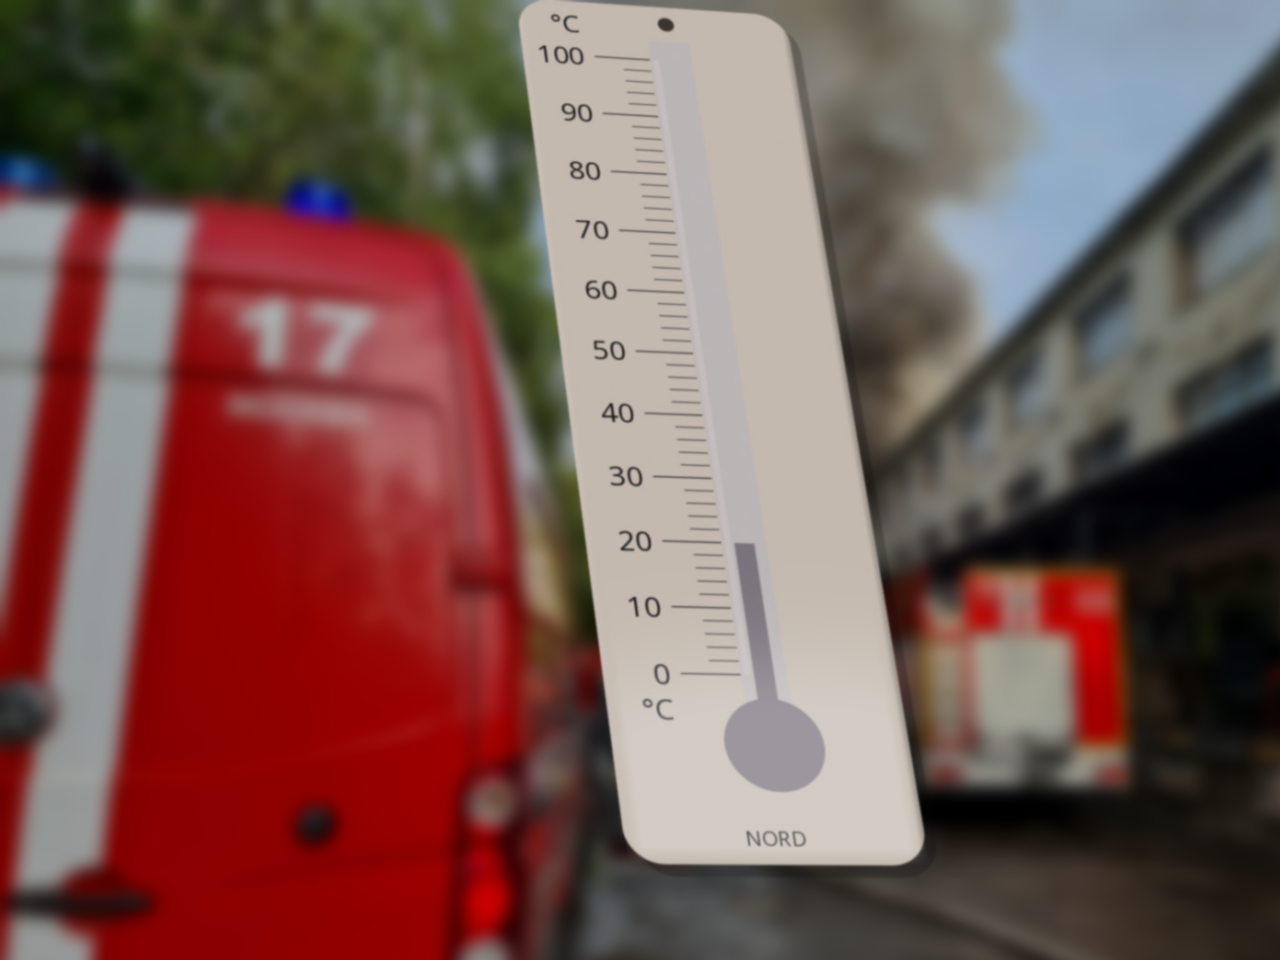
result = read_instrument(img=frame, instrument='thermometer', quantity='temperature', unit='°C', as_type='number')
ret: 20 °C
